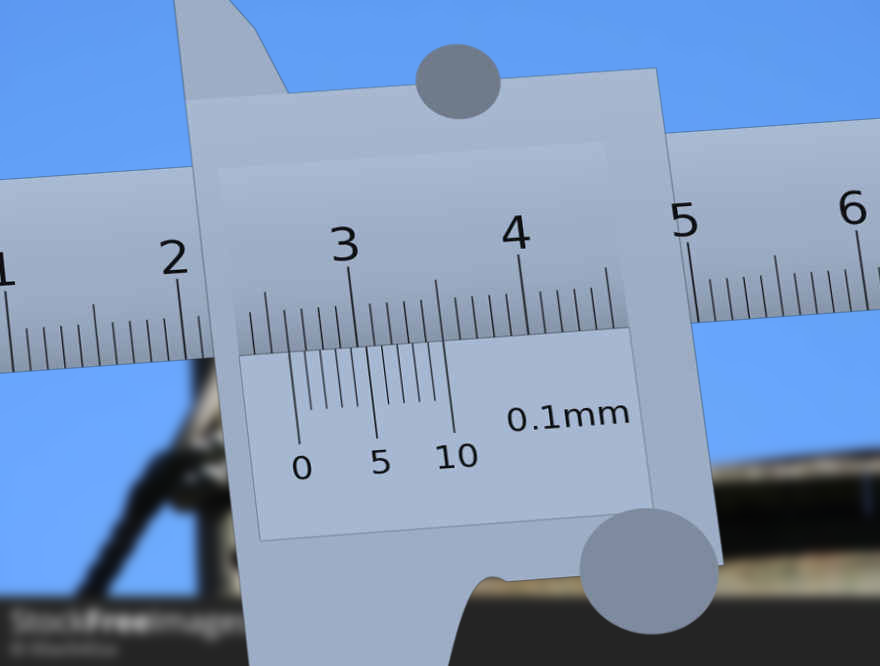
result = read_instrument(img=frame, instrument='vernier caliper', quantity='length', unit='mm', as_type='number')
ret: 26.0 mm
